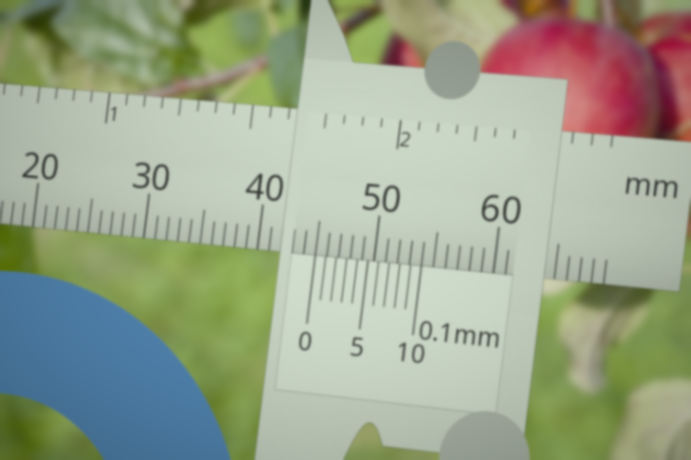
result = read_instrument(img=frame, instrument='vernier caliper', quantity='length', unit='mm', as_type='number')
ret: 45.0 mm
